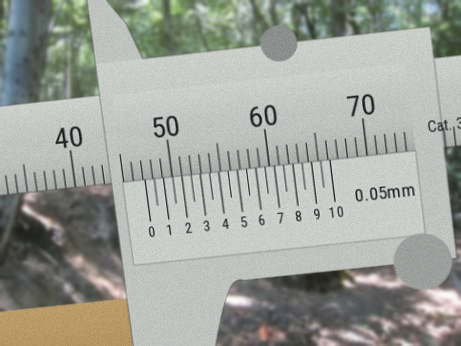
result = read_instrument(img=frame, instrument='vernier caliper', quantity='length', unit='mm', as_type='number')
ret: 47.2 mm
